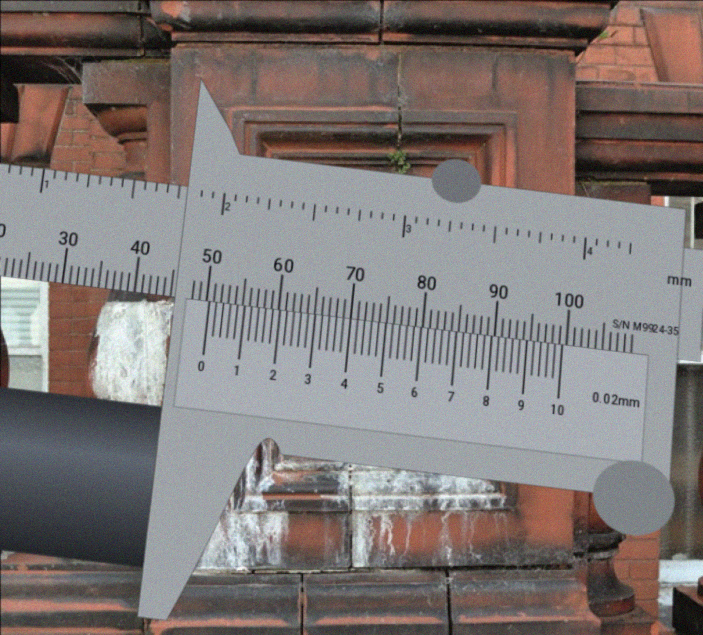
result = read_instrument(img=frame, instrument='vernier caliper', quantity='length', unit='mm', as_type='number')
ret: 50.4 mm
